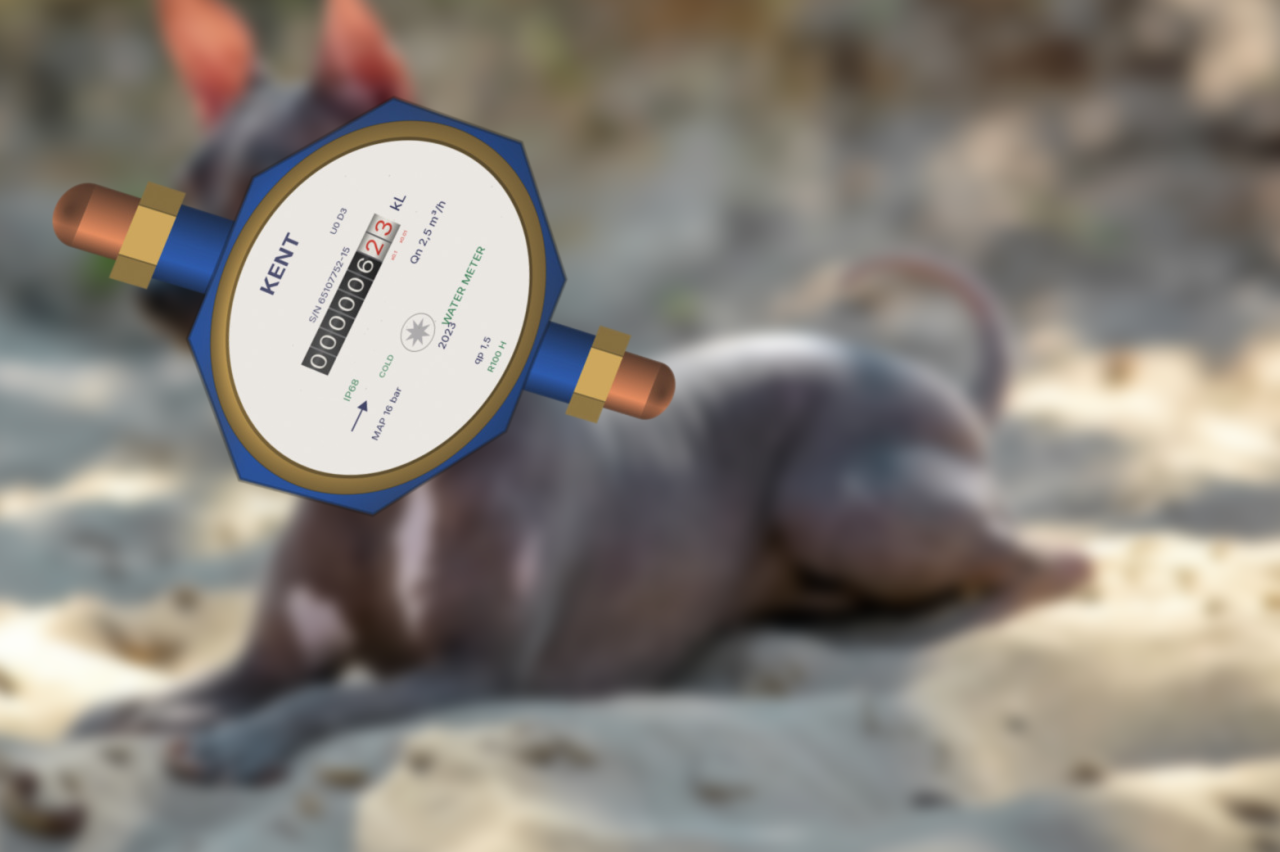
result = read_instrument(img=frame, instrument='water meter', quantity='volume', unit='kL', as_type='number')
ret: 6.23 kL
